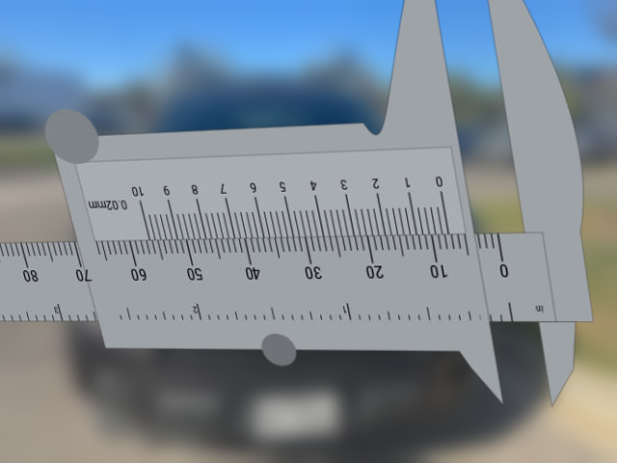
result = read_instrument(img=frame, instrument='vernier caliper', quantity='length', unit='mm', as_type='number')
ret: 7.4 mm
